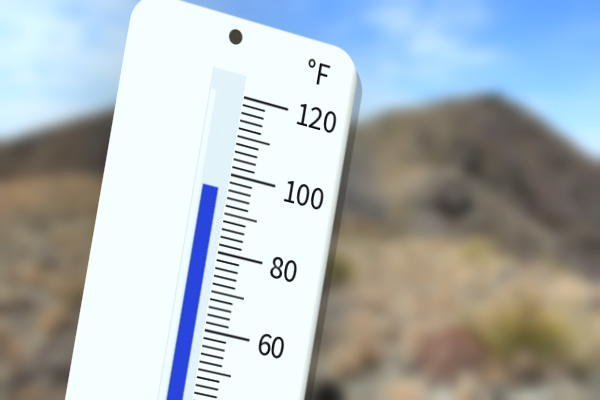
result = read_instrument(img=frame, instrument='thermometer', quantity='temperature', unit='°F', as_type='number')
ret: 96 °F
